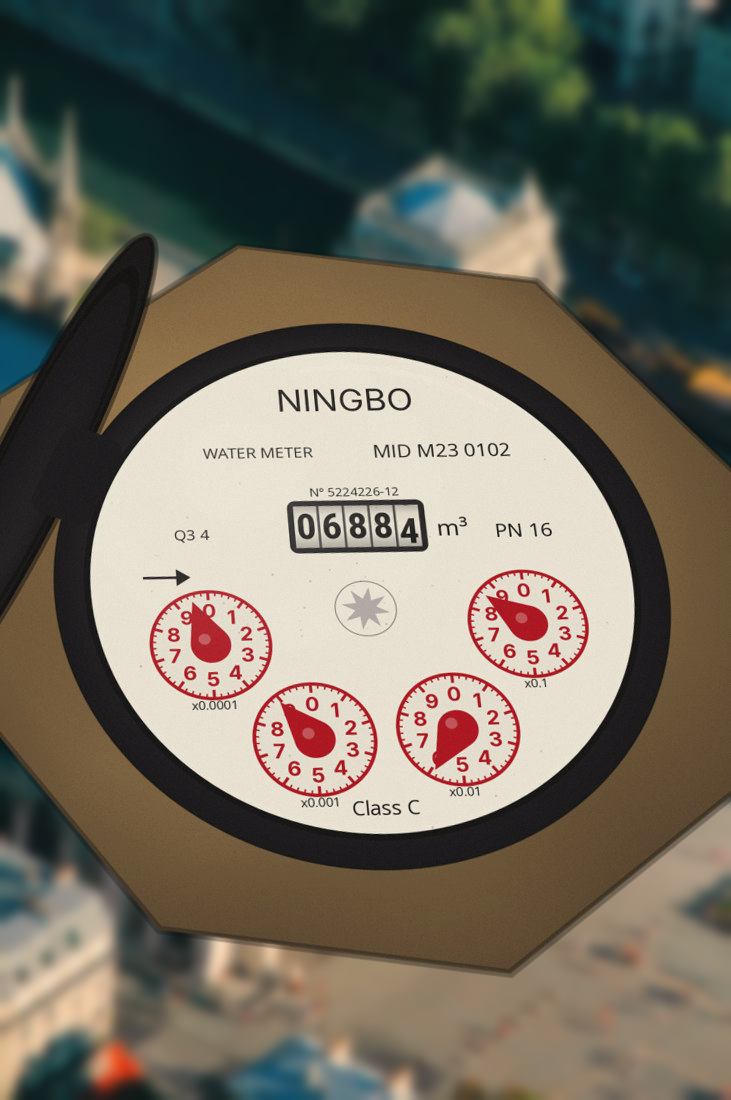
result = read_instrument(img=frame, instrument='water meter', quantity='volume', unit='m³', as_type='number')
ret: 6883.8589 m³
